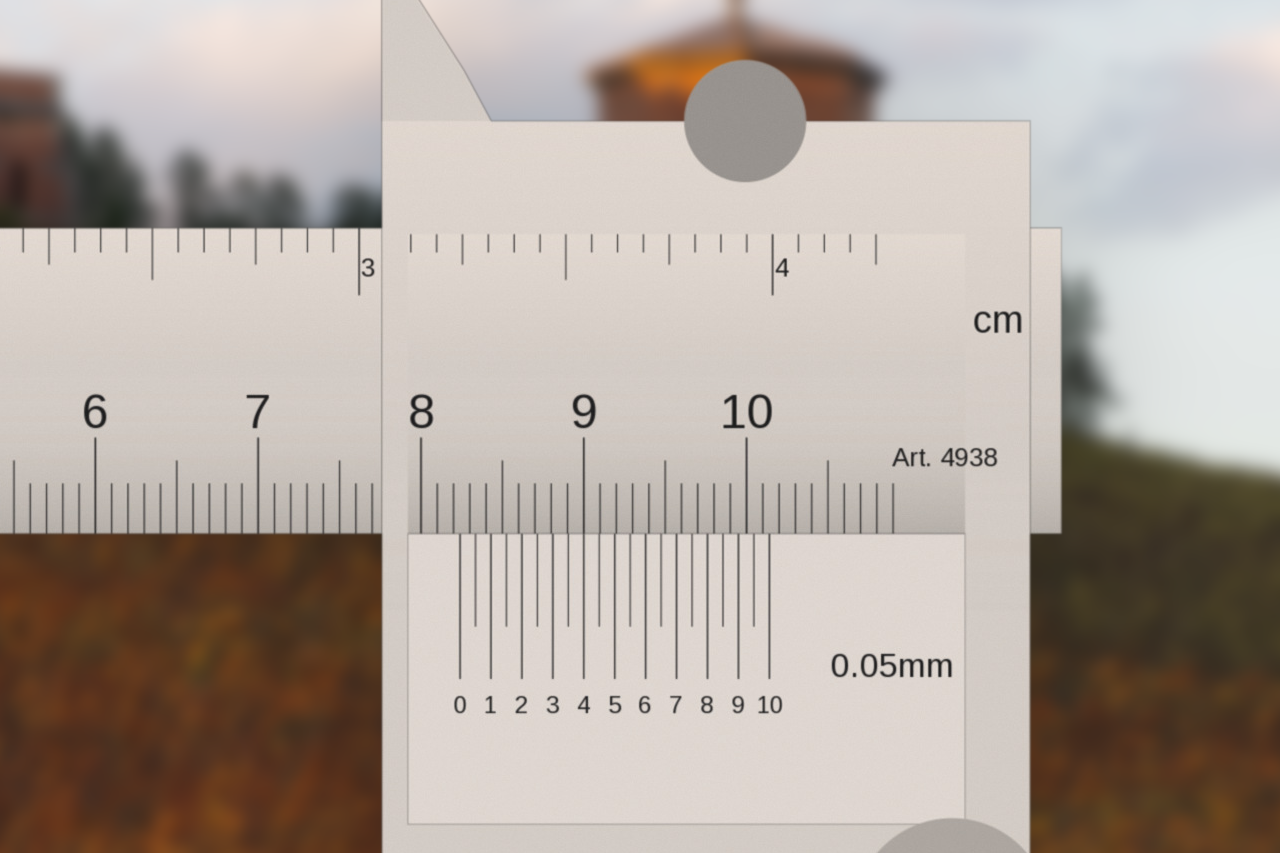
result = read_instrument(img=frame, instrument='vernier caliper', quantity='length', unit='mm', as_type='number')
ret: 82.4 mm
